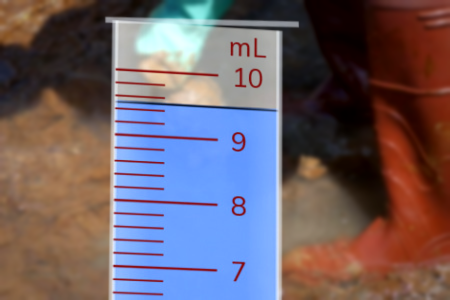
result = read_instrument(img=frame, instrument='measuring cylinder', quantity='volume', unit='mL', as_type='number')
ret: 9.5 mL
